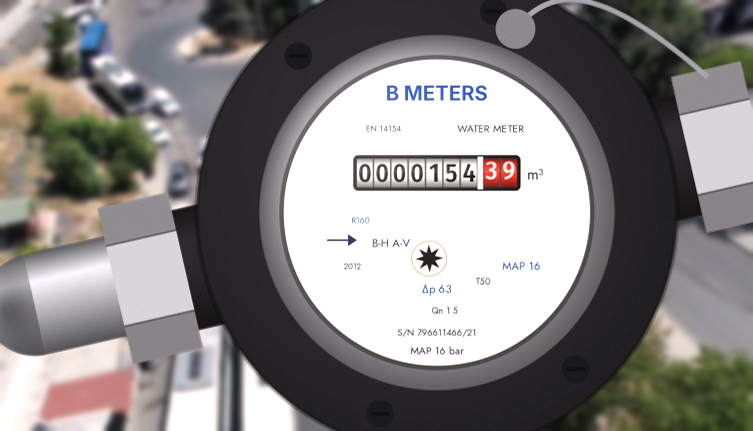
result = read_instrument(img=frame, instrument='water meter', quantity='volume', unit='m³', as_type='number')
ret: 154.39 m³
